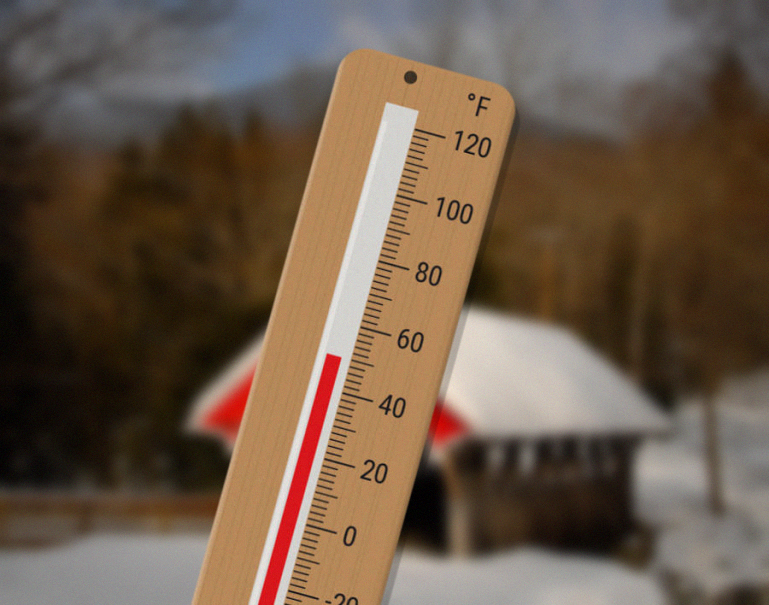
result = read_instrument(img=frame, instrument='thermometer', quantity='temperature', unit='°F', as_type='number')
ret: 50 °F
